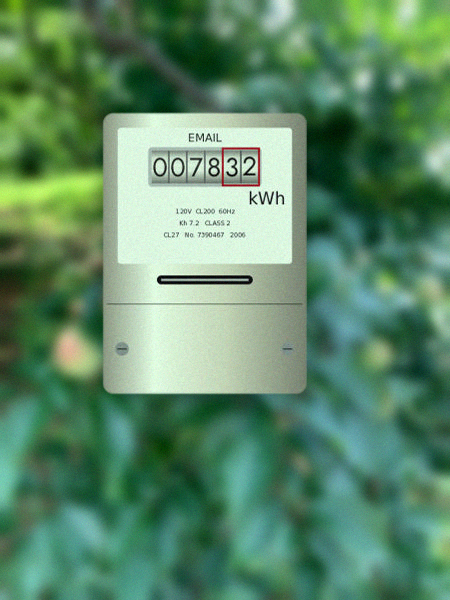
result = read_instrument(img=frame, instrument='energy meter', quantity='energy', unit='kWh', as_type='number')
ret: 78.32 kWh
